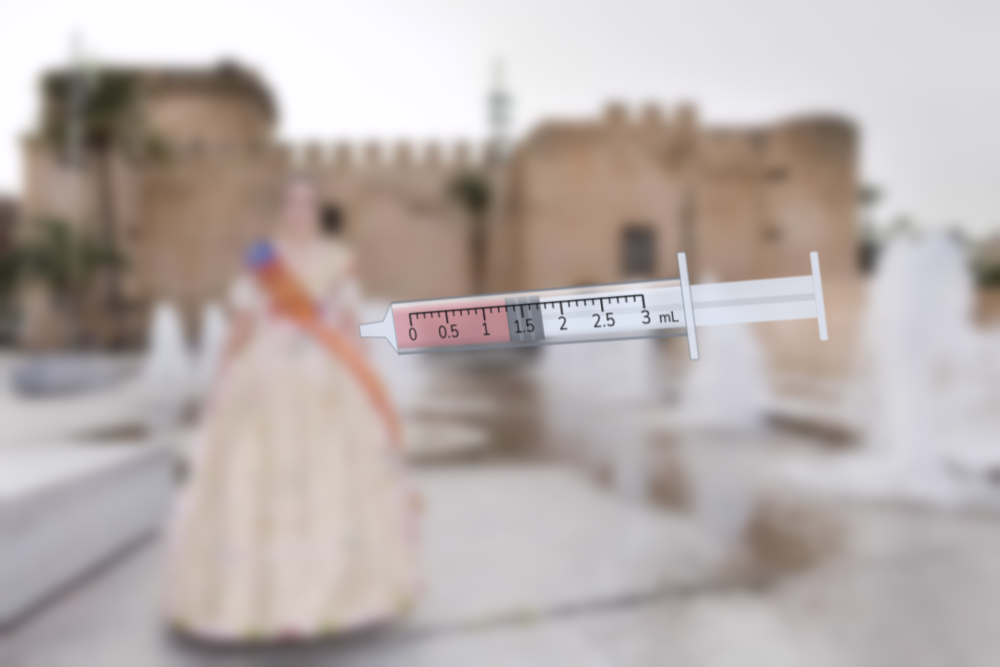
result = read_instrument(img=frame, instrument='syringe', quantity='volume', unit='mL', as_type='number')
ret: 1.3 mL
